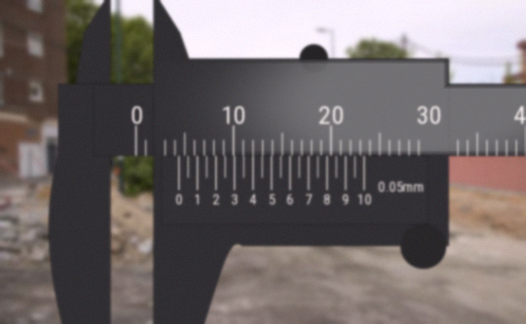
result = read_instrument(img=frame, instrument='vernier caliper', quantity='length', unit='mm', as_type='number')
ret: 4.4 mm
